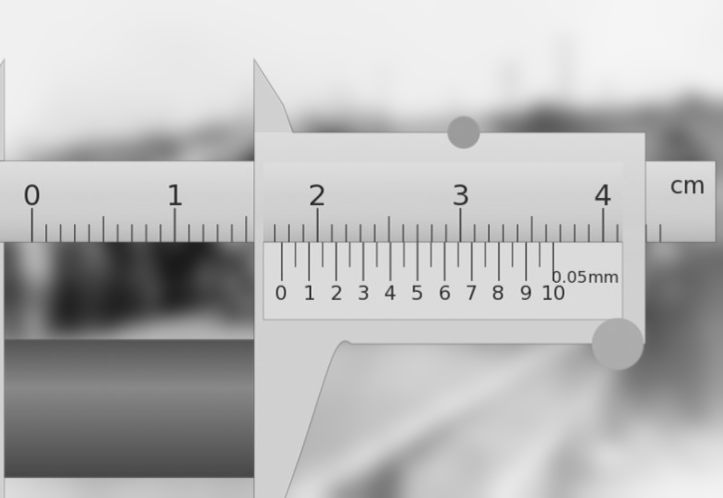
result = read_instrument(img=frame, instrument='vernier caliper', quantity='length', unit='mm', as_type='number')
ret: 17.5 mm
